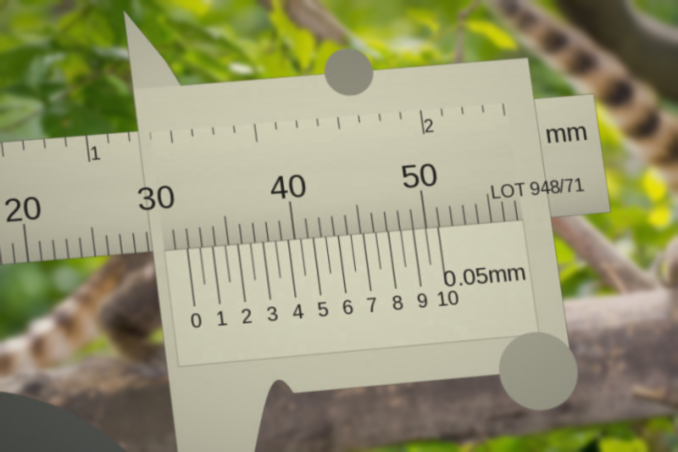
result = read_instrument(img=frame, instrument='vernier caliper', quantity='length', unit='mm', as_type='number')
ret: 31.9 mm
